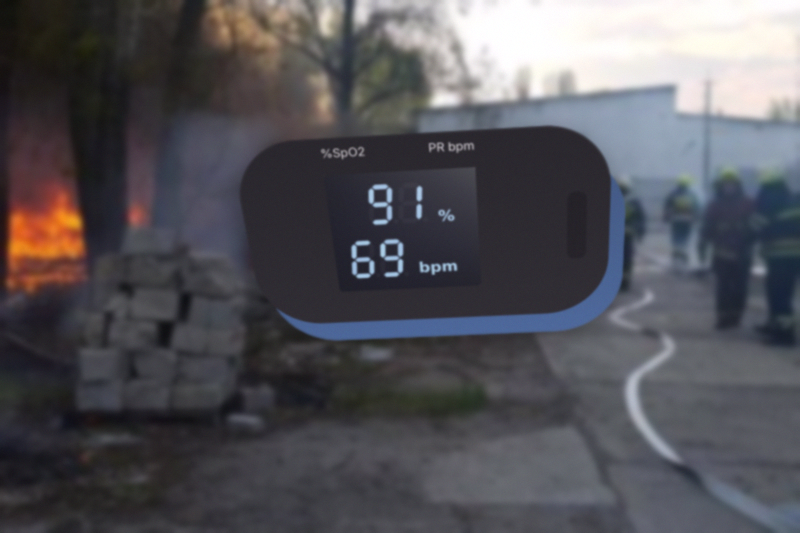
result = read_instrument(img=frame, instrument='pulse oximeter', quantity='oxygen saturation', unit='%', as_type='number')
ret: 91 %
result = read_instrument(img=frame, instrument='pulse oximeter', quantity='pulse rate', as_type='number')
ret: 69 bpm
